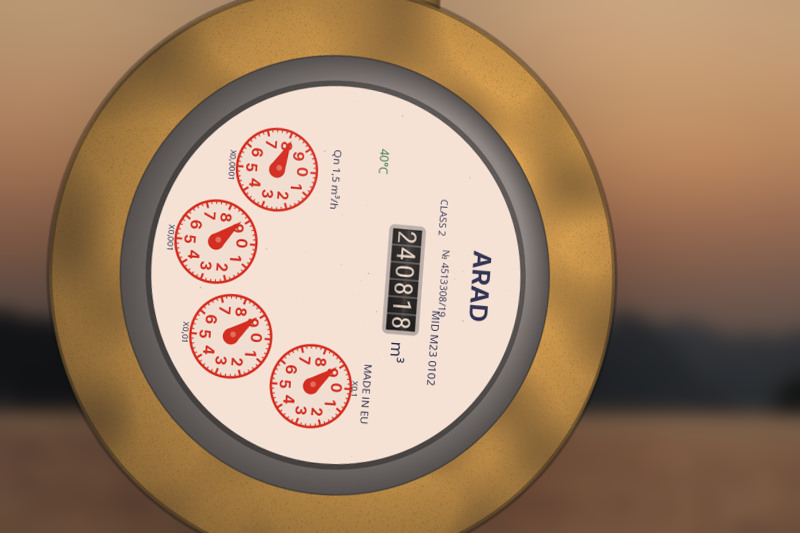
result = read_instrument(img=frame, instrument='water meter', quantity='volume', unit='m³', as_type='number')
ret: 240818.8888 m³
